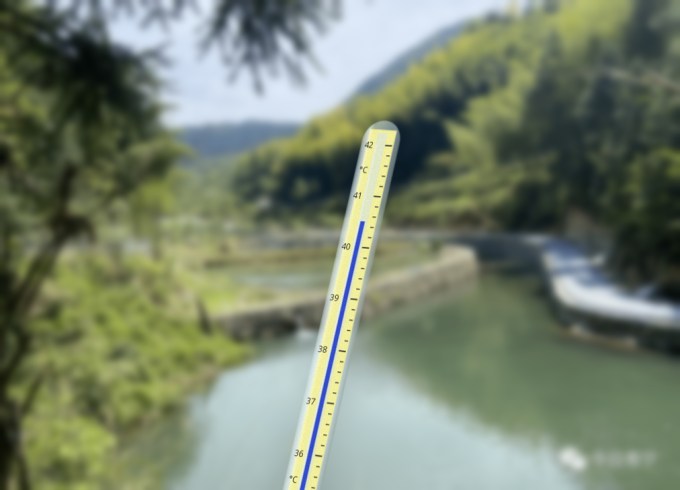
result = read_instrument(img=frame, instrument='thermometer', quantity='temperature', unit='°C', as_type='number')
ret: 40.5 °C
